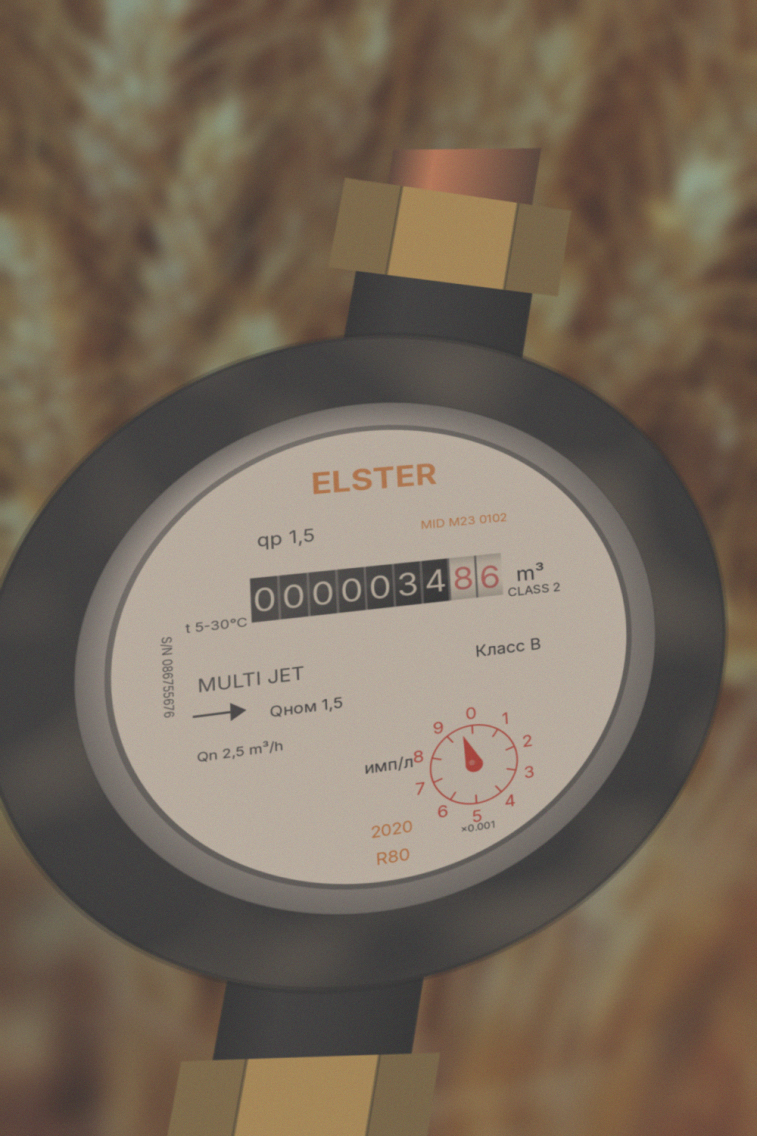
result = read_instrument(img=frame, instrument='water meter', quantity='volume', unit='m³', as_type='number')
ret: 34.859 m³
